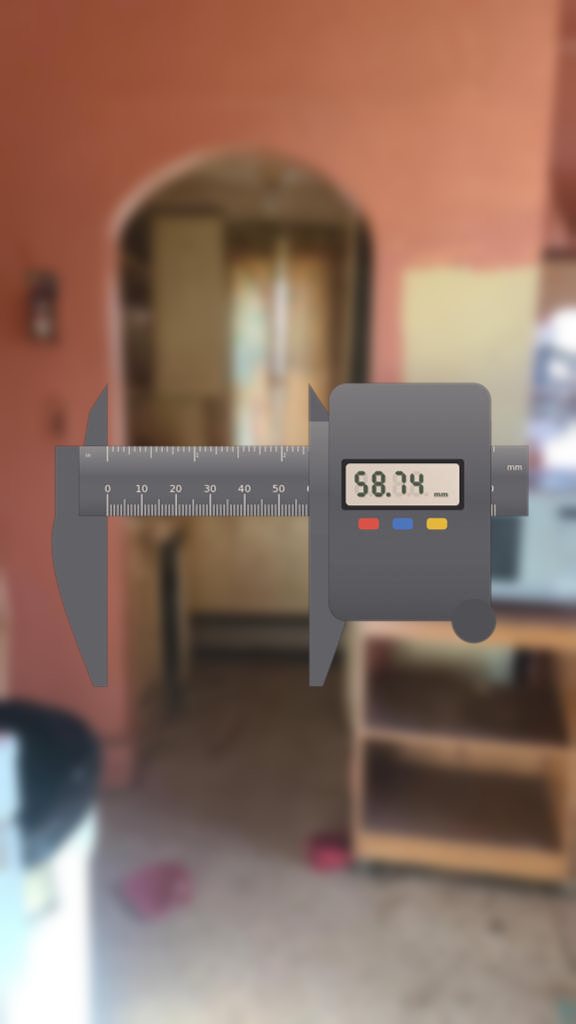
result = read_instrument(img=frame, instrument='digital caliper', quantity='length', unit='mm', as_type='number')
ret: 58.74 mm
